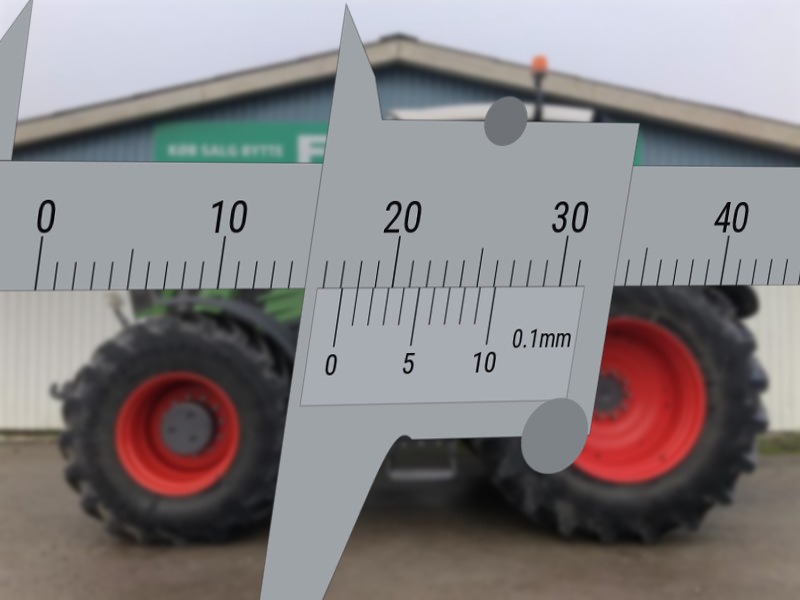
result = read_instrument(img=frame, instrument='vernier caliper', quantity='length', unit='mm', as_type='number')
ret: 17.1 mm
